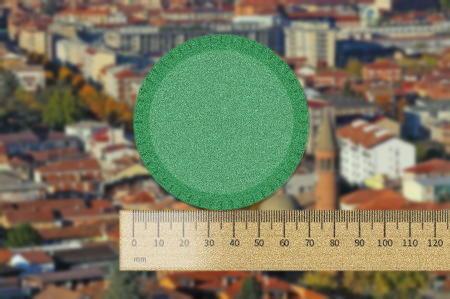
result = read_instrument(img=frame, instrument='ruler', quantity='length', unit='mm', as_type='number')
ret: 70 mm
